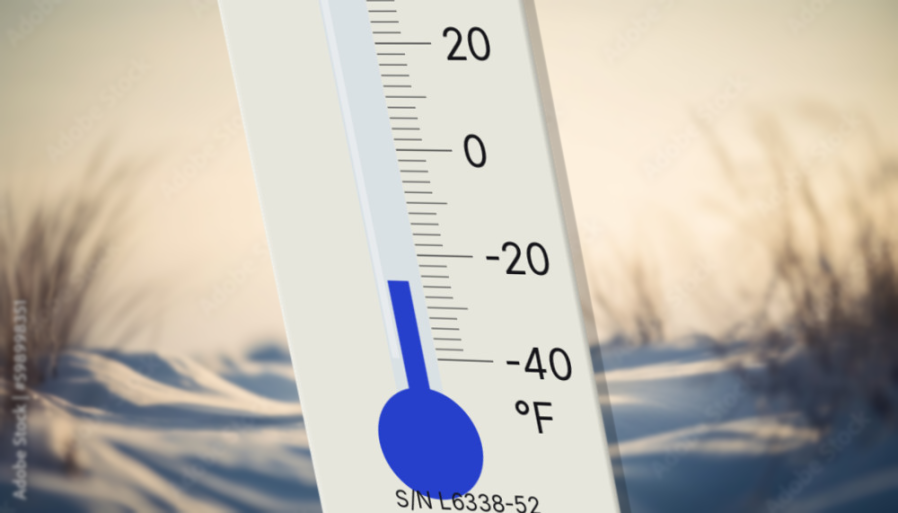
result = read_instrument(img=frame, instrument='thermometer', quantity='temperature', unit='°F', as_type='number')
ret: -25 °F
